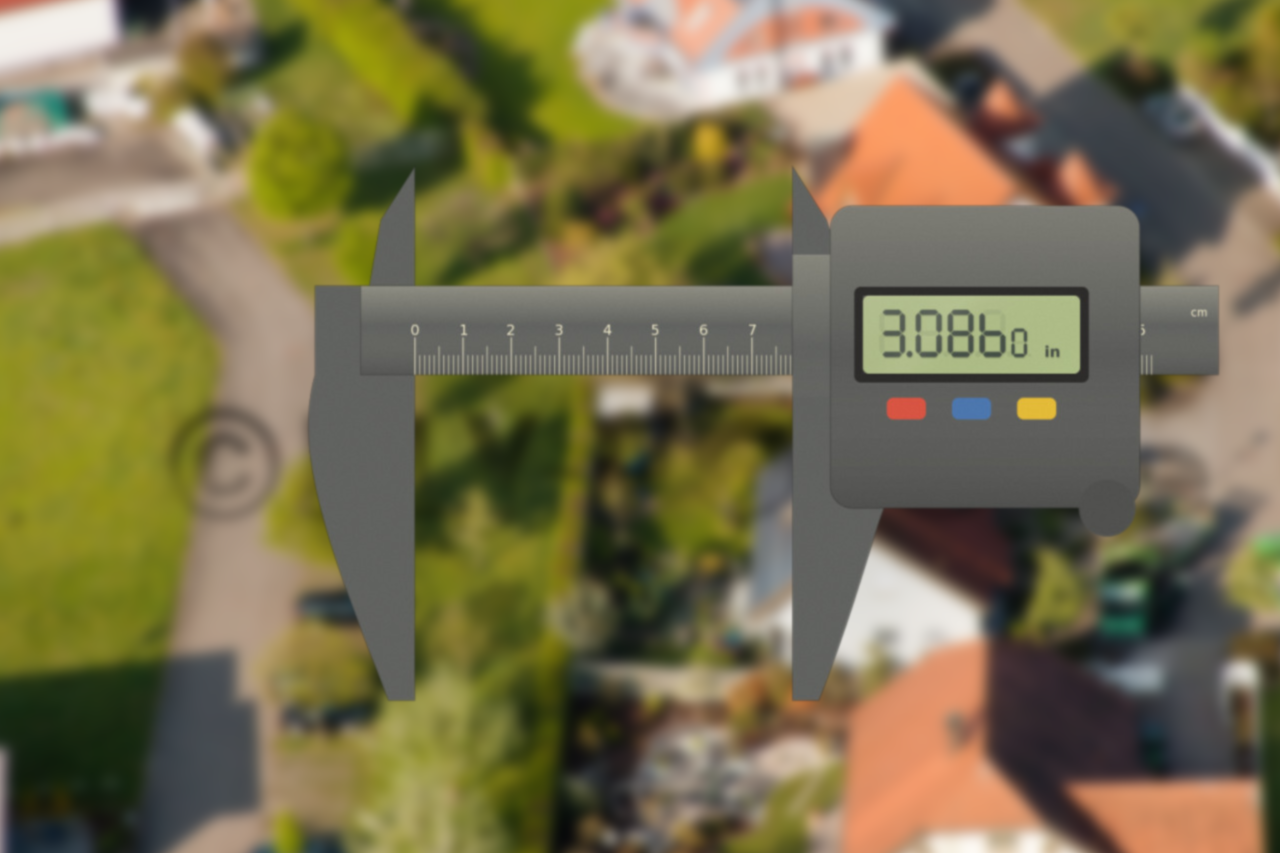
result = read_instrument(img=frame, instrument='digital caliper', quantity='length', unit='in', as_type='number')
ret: 3.0860 in
